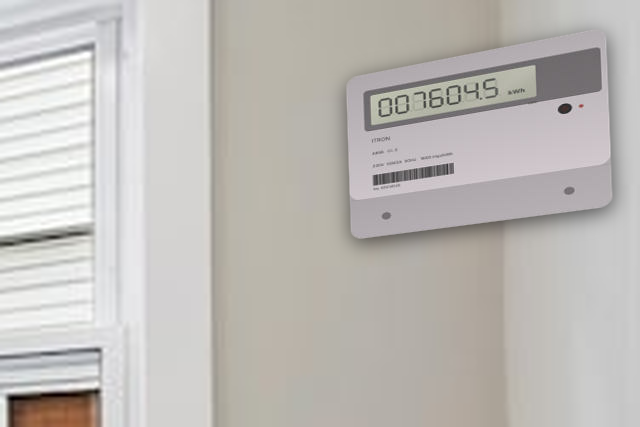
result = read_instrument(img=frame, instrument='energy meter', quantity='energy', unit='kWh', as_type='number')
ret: 7604.5 kWh
